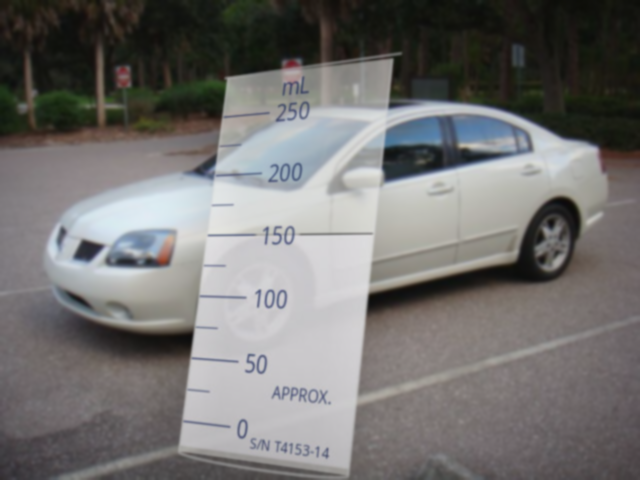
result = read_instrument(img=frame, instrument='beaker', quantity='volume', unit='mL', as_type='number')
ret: 150 mL
